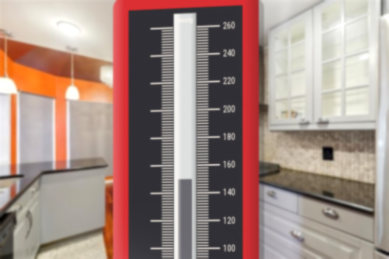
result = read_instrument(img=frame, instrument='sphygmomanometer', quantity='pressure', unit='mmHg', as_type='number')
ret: 150 mmHg
